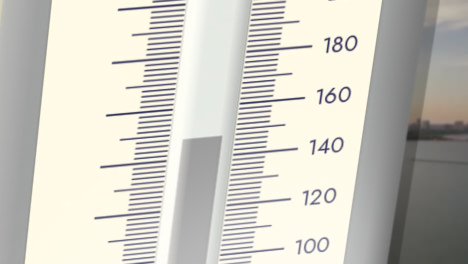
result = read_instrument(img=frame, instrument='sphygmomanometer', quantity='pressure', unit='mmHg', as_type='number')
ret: 148 mmHg
